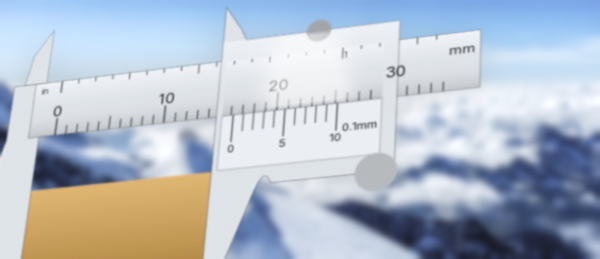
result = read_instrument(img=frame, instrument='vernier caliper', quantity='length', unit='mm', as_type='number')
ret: 16.2 mm
